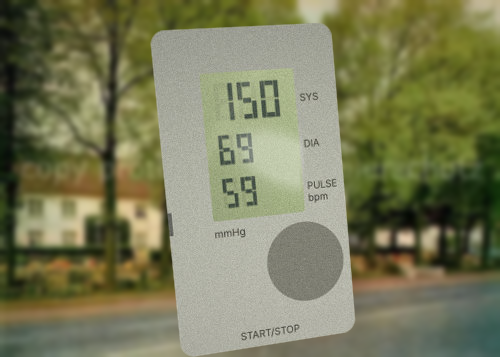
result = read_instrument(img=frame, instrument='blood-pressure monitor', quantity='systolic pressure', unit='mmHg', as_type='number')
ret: 150 mmHg
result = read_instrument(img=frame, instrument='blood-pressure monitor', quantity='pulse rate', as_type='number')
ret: 59 bpm
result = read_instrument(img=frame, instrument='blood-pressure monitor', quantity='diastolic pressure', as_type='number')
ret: 69 mmHg
